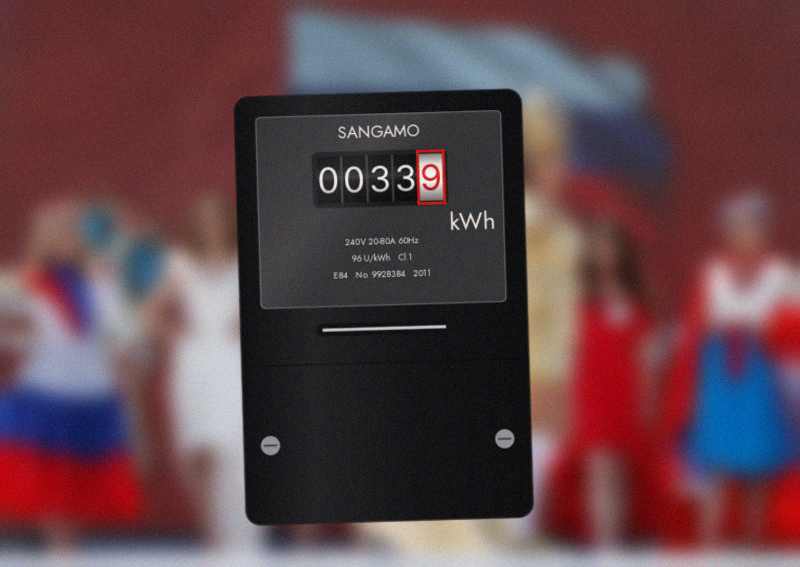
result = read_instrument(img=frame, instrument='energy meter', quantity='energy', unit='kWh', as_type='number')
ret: 33.9 kWh
